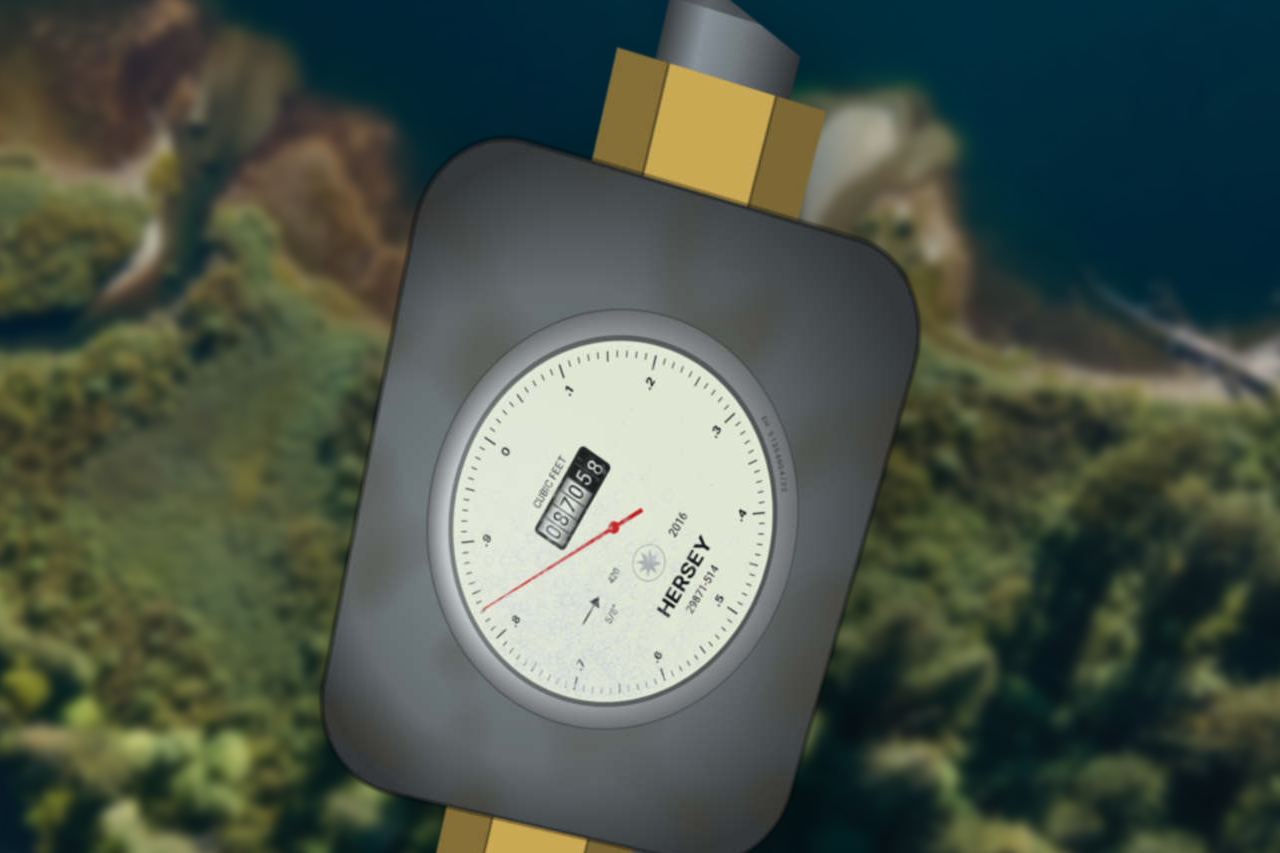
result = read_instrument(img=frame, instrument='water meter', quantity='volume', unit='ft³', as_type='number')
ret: 87057.83 ft³
